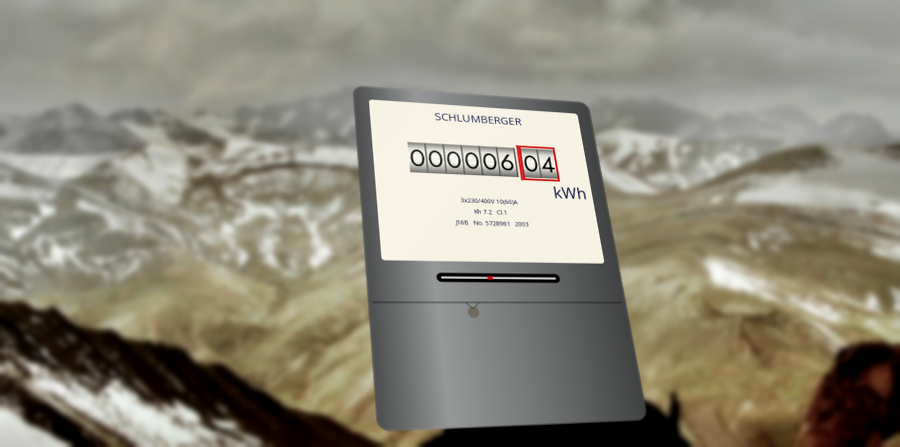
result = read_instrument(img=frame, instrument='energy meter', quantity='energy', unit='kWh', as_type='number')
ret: 6.04 kWh
